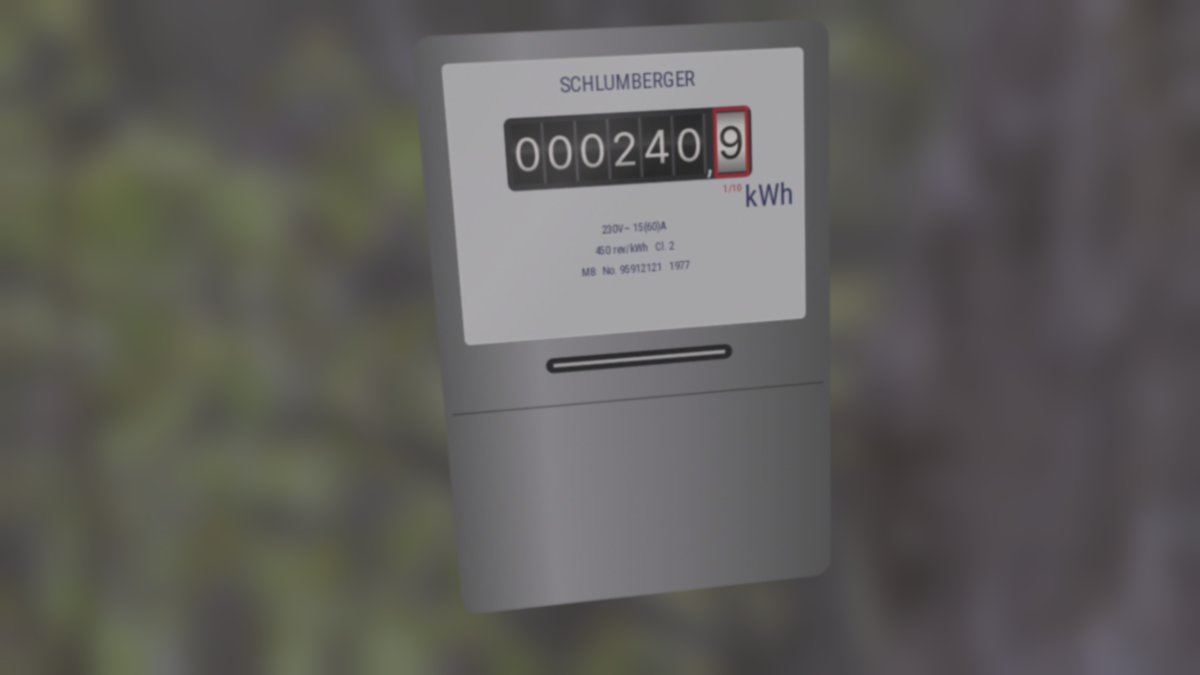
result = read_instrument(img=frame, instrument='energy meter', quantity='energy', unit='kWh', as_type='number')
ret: 240.9 kWh
